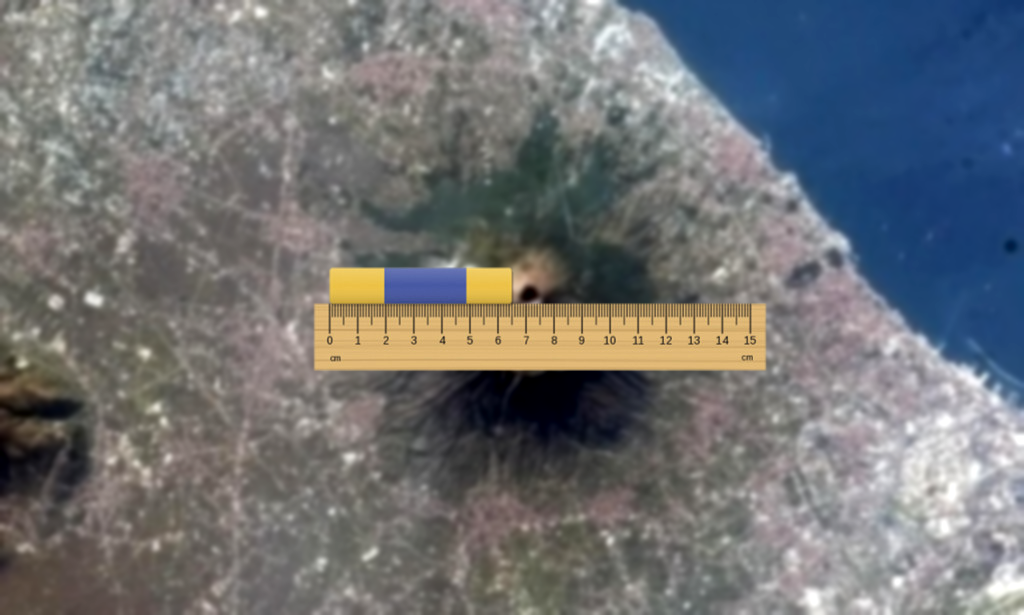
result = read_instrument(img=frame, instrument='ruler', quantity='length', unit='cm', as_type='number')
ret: 6.5 cm
